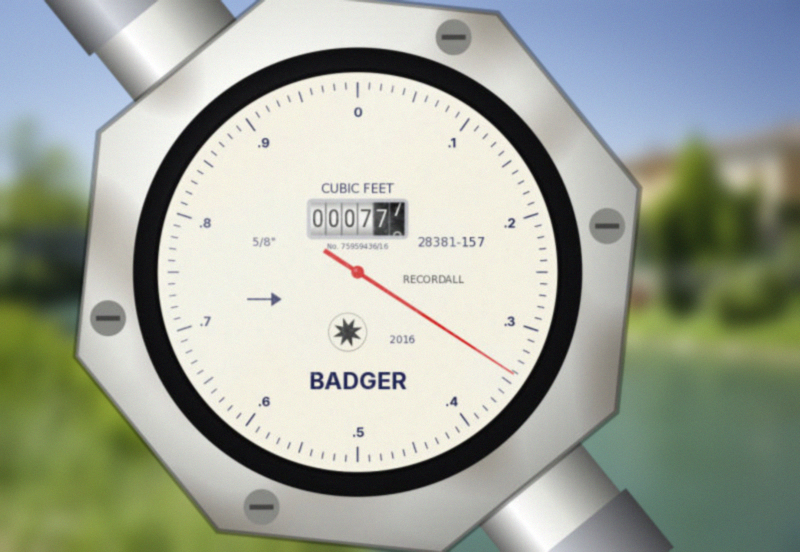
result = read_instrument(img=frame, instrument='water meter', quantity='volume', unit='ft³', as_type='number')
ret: 777.34 ft³
